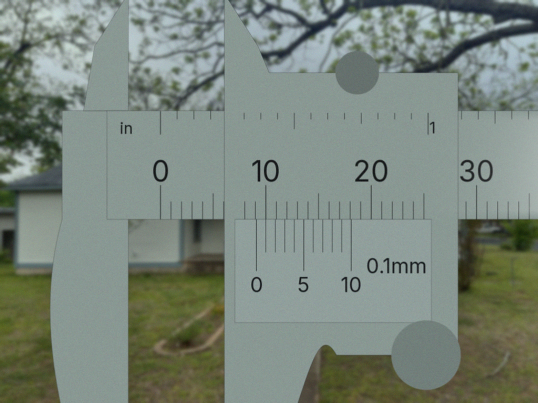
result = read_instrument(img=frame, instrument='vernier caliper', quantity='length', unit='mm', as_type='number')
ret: 9.1 mm
